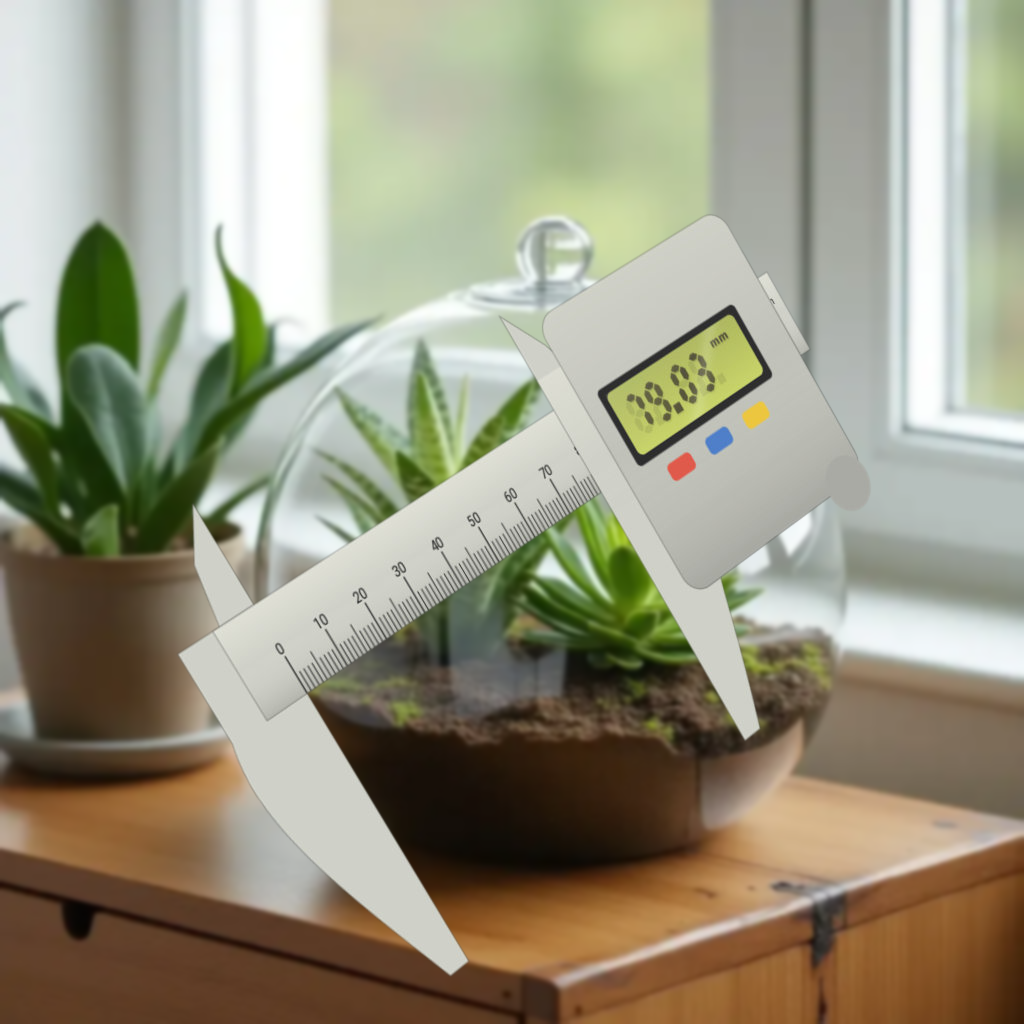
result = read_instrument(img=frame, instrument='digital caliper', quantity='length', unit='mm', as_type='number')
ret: 79.03 mm
